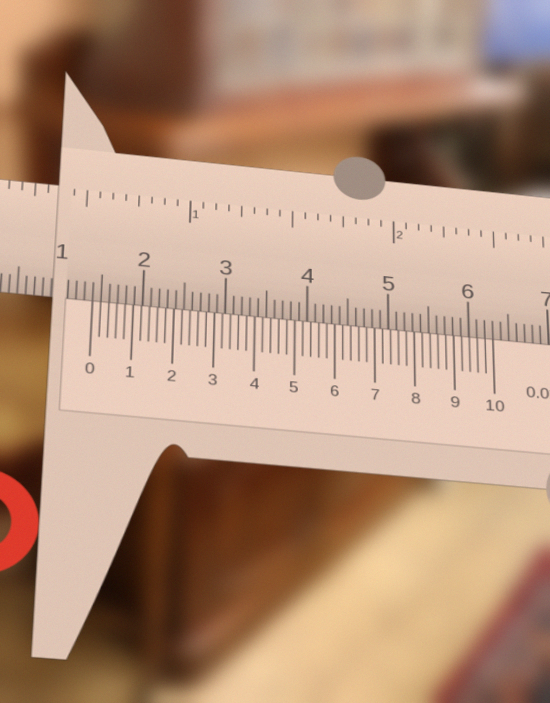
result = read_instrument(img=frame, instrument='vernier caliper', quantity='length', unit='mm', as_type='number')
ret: 14.0 mm
